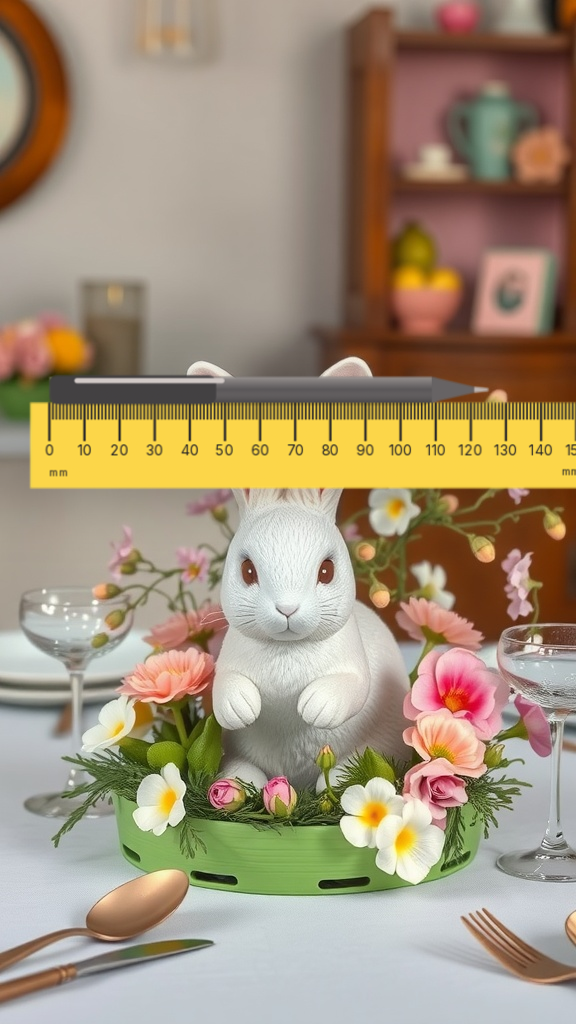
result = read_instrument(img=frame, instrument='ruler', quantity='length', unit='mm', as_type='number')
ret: 125 mm
